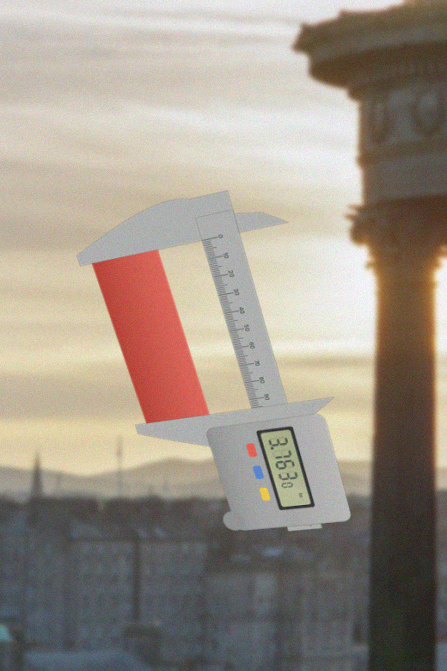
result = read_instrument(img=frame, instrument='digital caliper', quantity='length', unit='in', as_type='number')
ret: 3.7630 in
